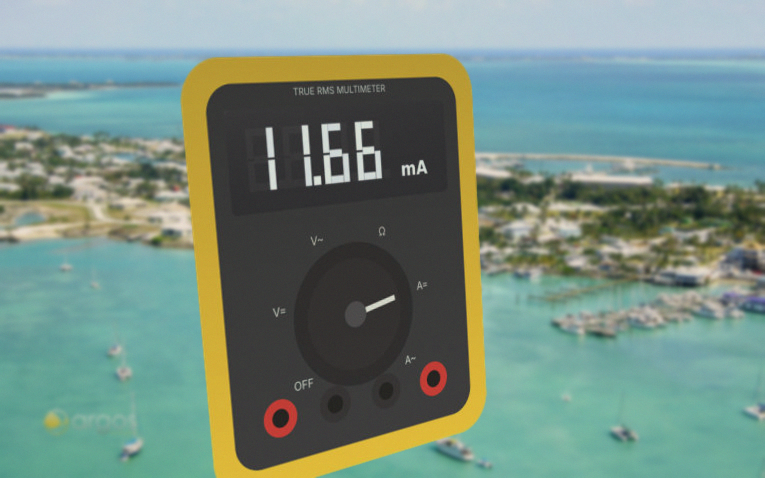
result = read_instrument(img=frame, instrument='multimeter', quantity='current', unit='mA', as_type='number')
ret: 11.66 mA
